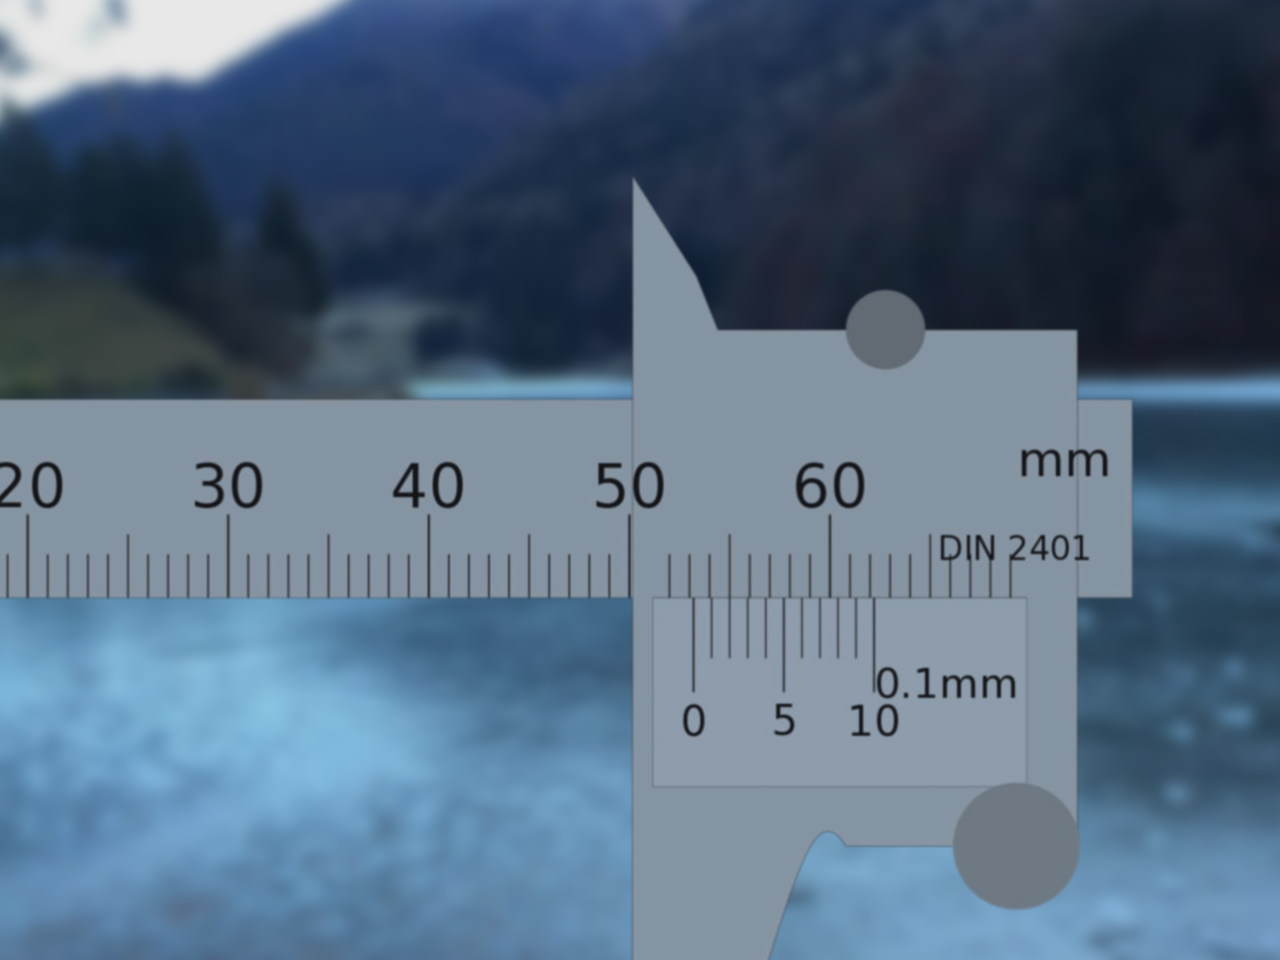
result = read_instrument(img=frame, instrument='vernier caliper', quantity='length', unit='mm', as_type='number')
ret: 53.2 mm
